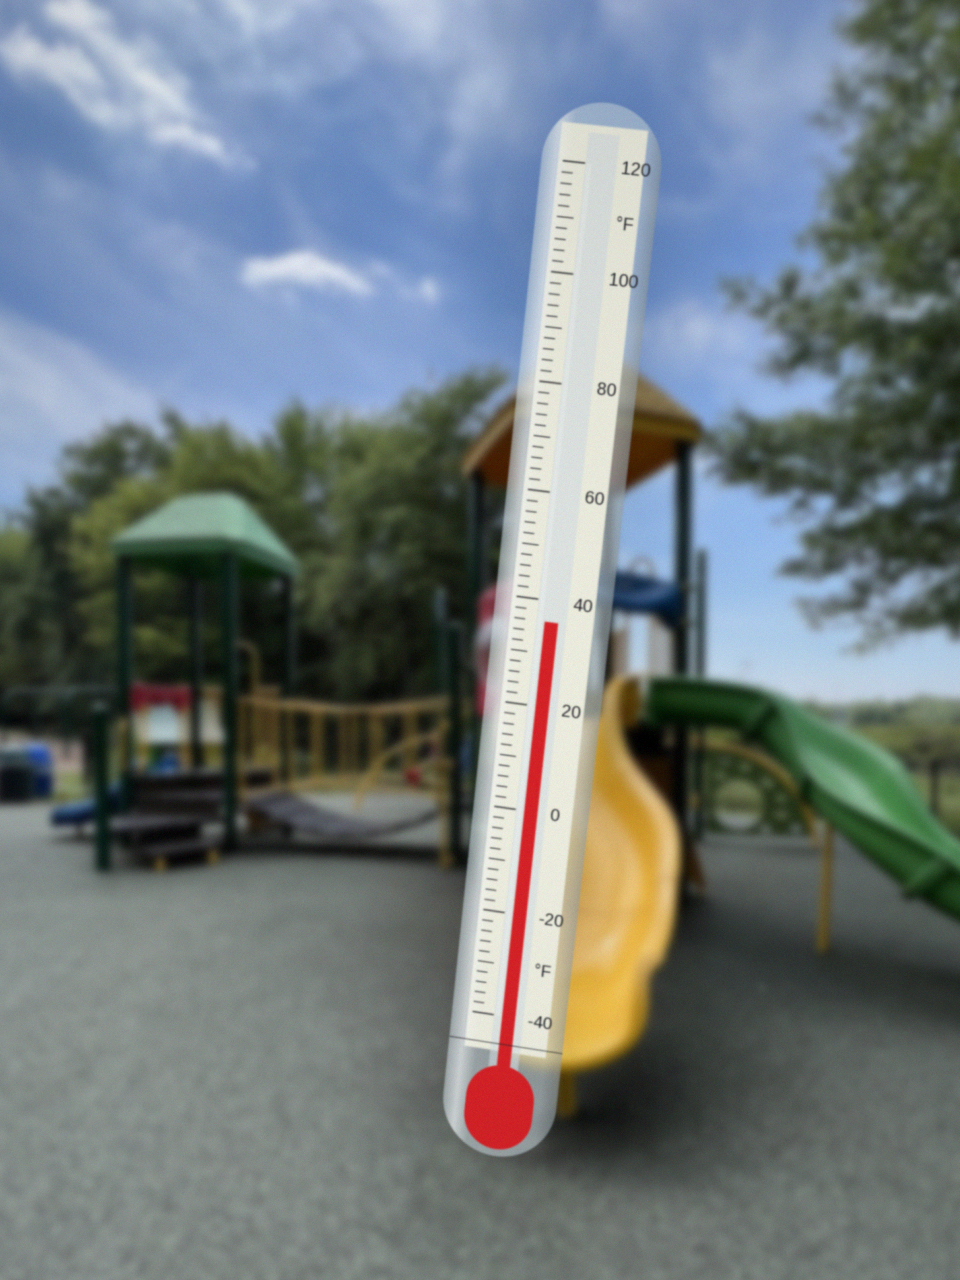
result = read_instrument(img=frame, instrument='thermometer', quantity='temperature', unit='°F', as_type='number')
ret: 36 °F
